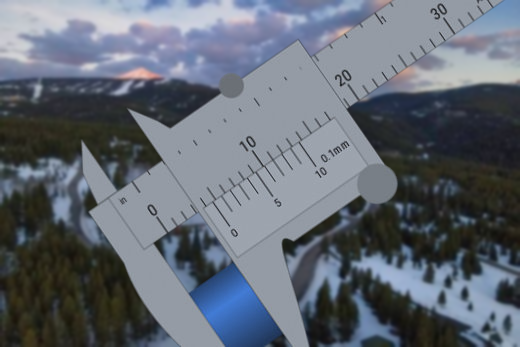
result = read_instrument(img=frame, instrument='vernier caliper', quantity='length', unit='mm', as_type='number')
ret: 4.7 mm
